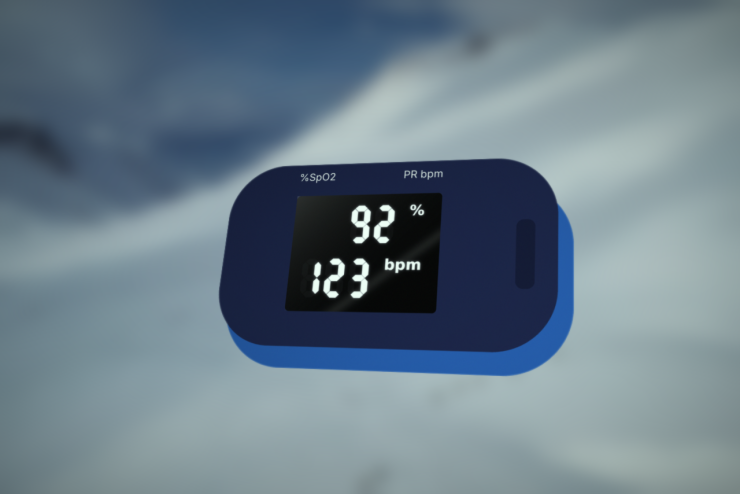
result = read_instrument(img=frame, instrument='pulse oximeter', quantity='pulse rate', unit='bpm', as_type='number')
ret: 123 bpm
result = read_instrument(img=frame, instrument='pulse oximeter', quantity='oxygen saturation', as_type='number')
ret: 92 %
